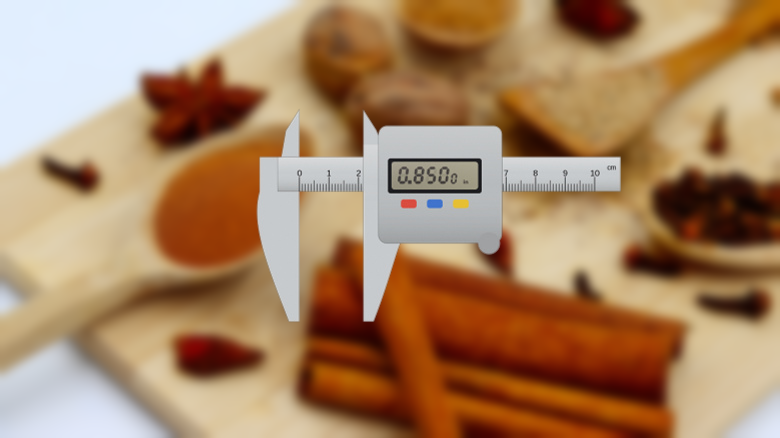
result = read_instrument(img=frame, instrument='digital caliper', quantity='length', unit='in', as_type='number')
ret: 0.8500 in
